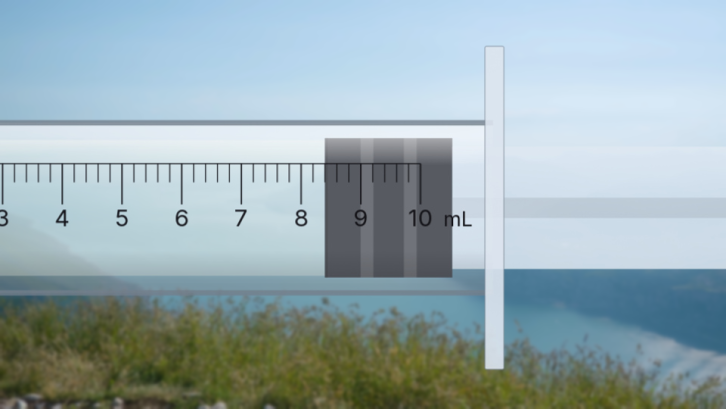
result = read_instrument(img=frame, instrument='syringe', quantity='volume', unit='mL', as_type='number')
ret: 8.4 mL
